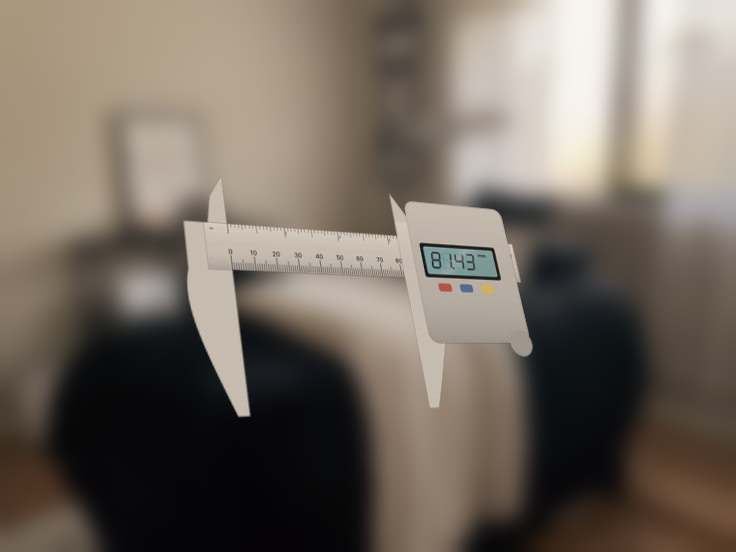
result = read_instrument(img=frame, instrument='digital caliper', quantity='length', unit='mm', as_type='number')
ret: 81.43 mm
